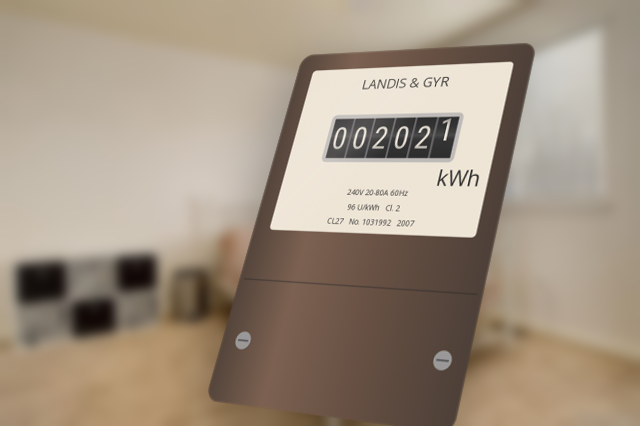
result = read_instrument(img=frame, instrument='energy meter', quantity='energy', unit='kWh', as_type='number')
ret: 2021 kWh
